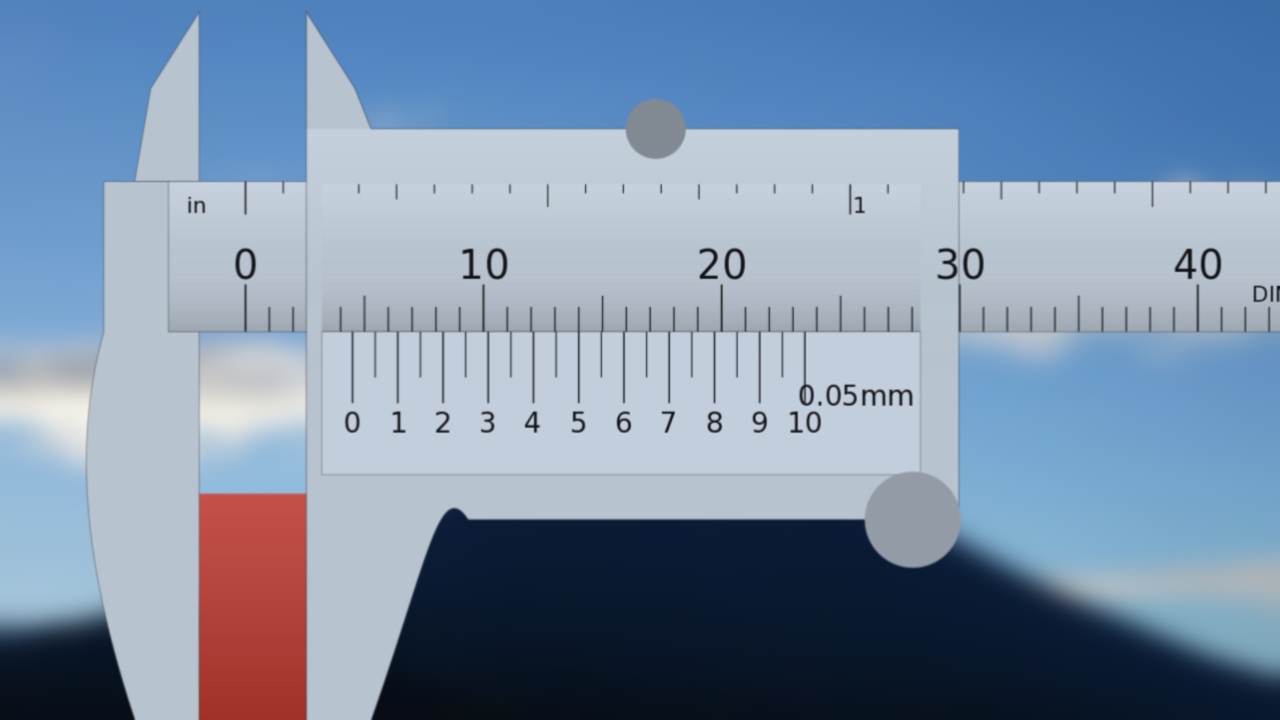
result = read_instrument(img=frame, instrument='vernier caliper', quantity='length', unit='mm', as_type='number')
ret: 4.5 mm
